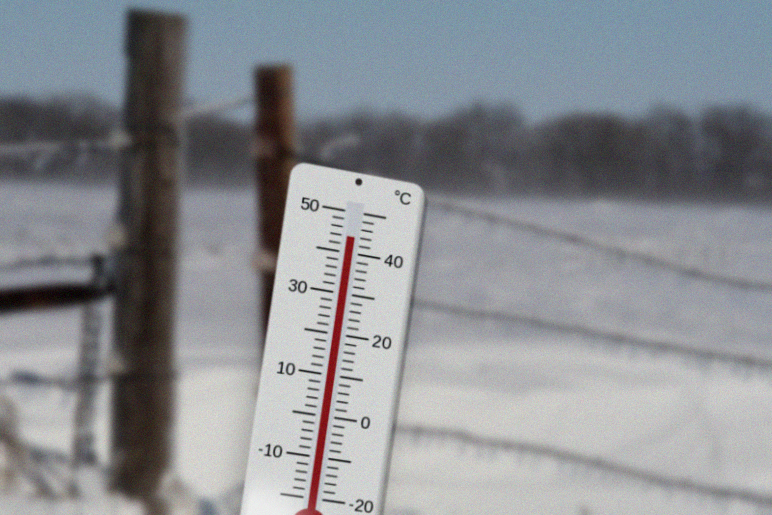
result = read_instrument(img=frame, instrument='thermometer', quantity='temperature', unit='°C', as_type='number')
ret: 44 °C
